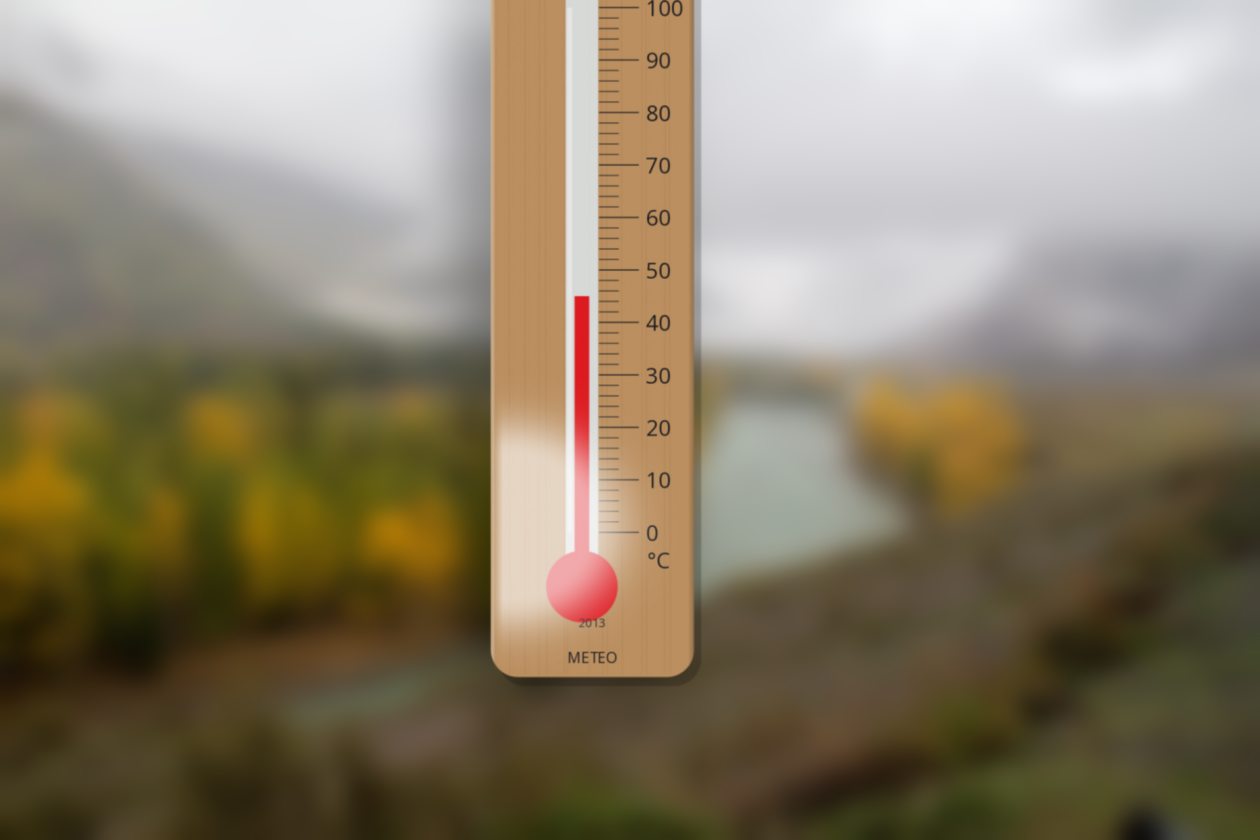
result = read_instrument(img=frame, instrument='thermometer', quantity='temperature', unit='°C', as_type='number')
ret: 45 °C
